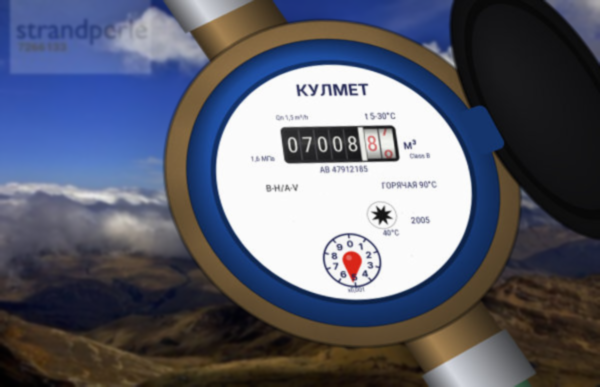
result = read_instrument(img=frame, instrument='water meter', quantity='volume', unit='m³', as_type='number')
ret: 7008.875 m³
